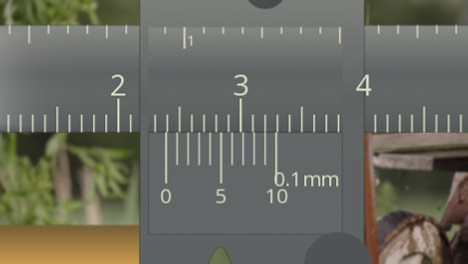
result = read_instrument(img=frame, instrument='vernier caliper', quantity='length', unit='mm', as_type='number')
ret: 23.9 mm
